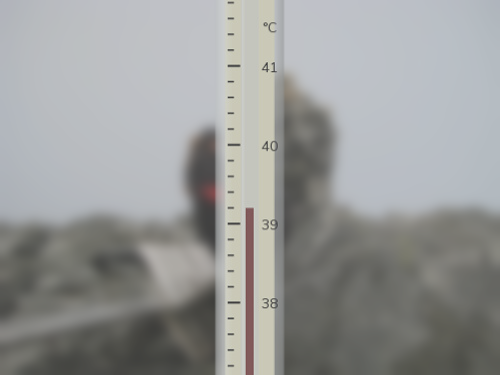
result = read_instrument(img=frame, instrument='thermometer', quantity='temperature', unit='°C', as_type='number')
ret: 39.2 °C
